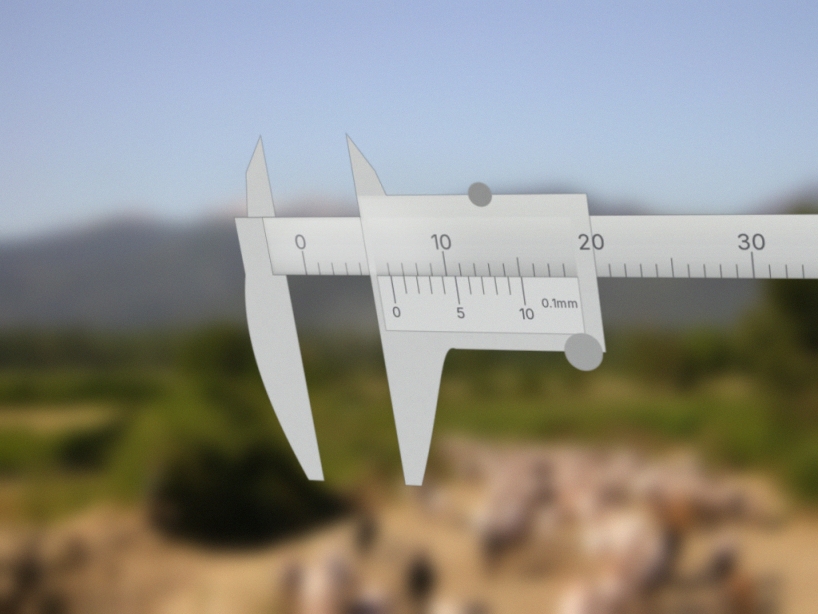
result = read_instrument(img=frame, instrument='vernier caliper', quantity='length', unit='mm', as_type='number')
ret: 6.1 mm
